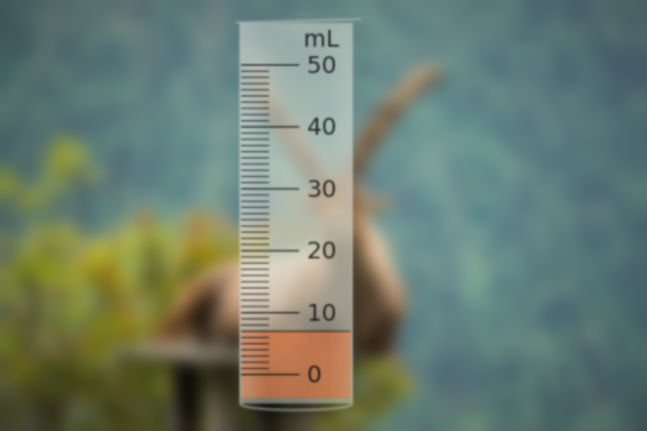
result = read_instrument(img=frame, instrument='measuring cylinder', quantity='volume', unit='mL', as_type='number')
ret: 7 mL
